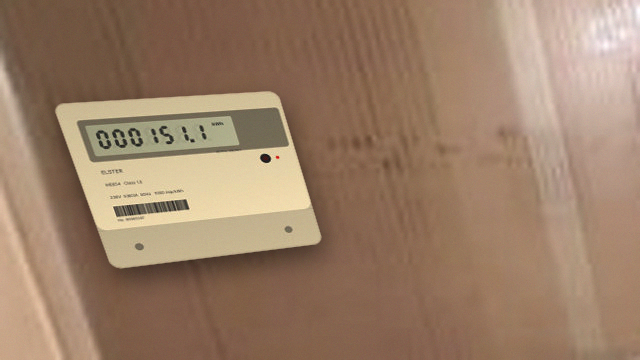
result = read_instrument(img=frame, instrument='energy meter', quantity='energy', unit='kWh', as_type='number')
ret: 151.1 kWh
